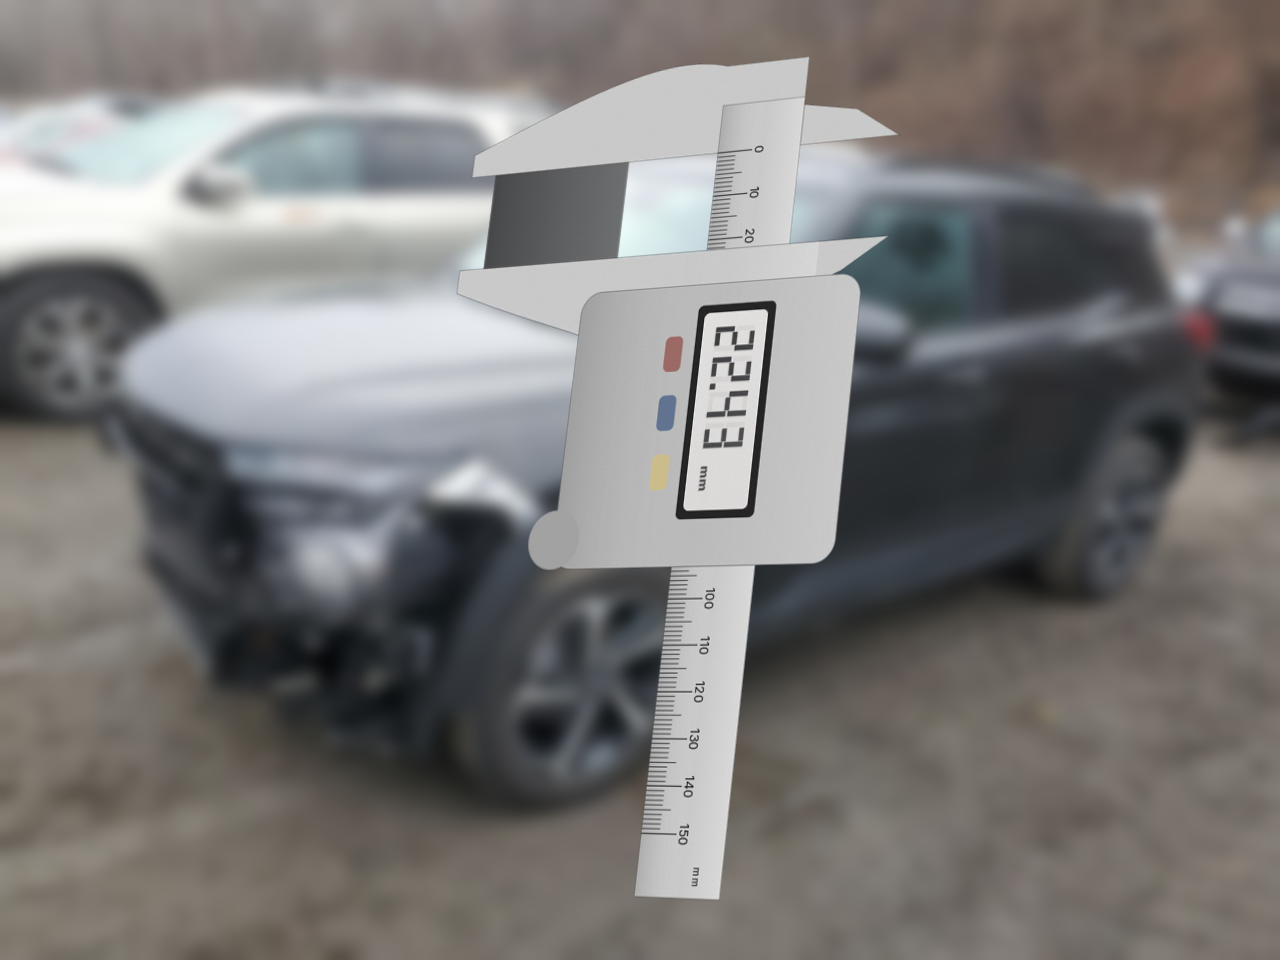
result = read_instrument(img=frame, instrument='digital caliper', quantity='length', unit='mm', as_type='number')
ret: 22.43 mm
